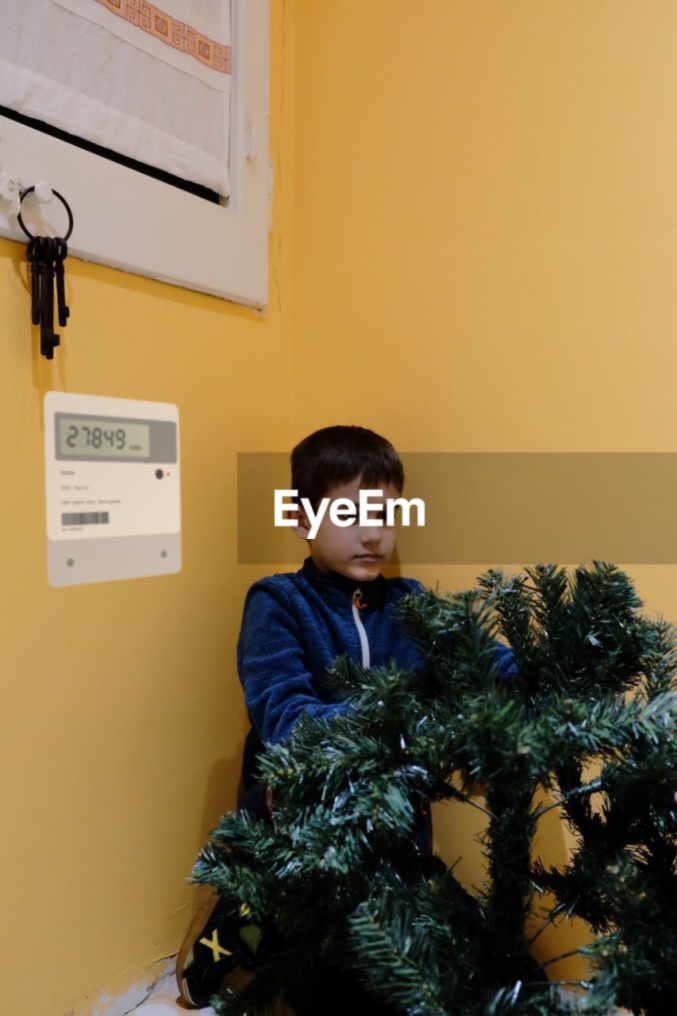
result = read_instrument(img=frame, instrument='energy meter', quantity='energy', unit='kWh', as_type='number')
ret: 27849 kWh
